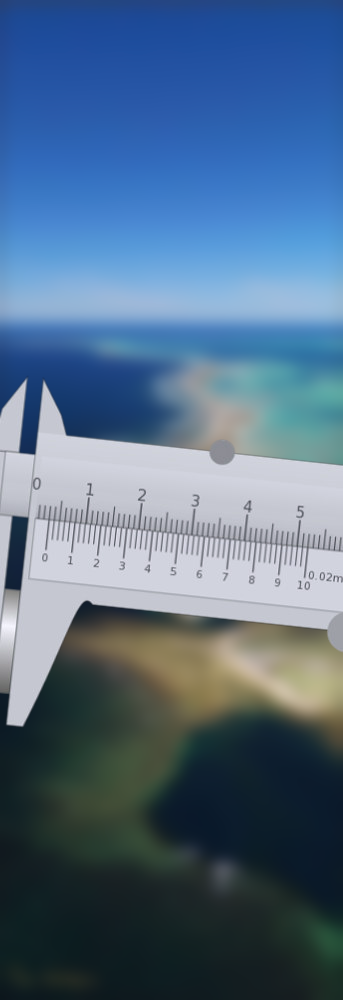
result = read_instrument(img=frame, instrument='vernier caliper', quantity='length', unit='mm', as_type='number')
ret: 3.0 mm
